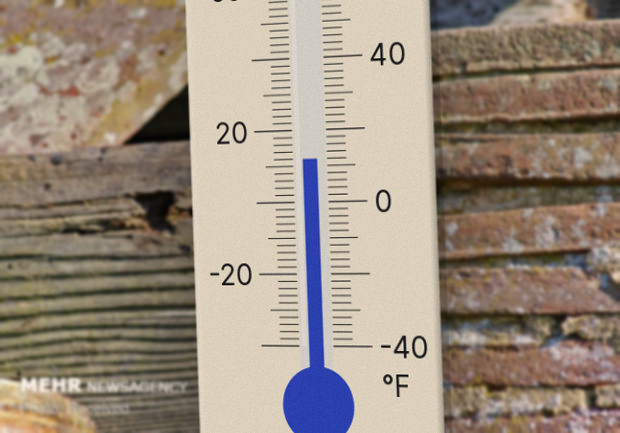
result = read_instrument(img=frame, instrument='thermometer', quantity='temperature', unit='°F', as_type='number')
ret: 12 °F
